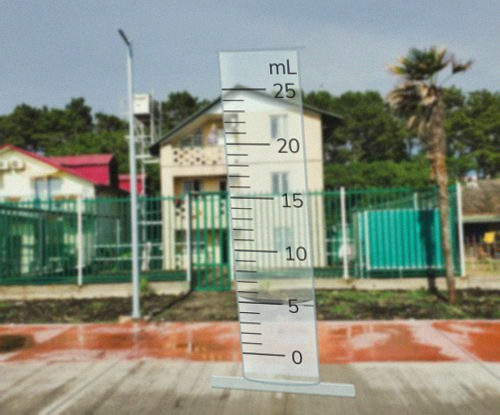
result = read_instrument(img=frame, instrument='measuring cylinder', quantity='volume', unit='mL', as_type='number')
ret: 5 mL
